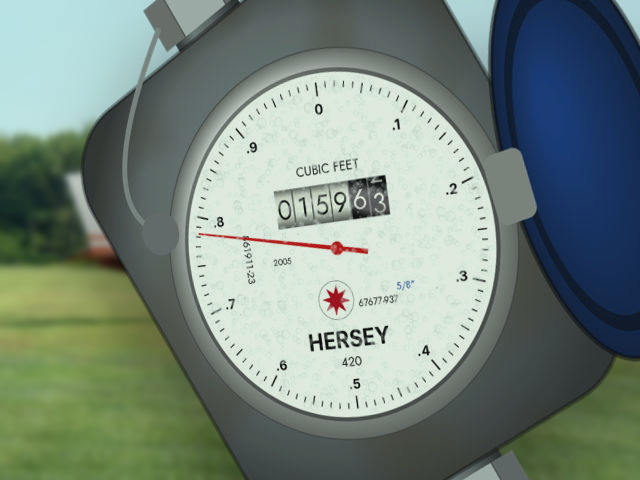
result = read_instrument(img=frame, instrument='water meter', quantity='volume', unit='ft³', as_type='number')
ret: 15962.78 ft³
